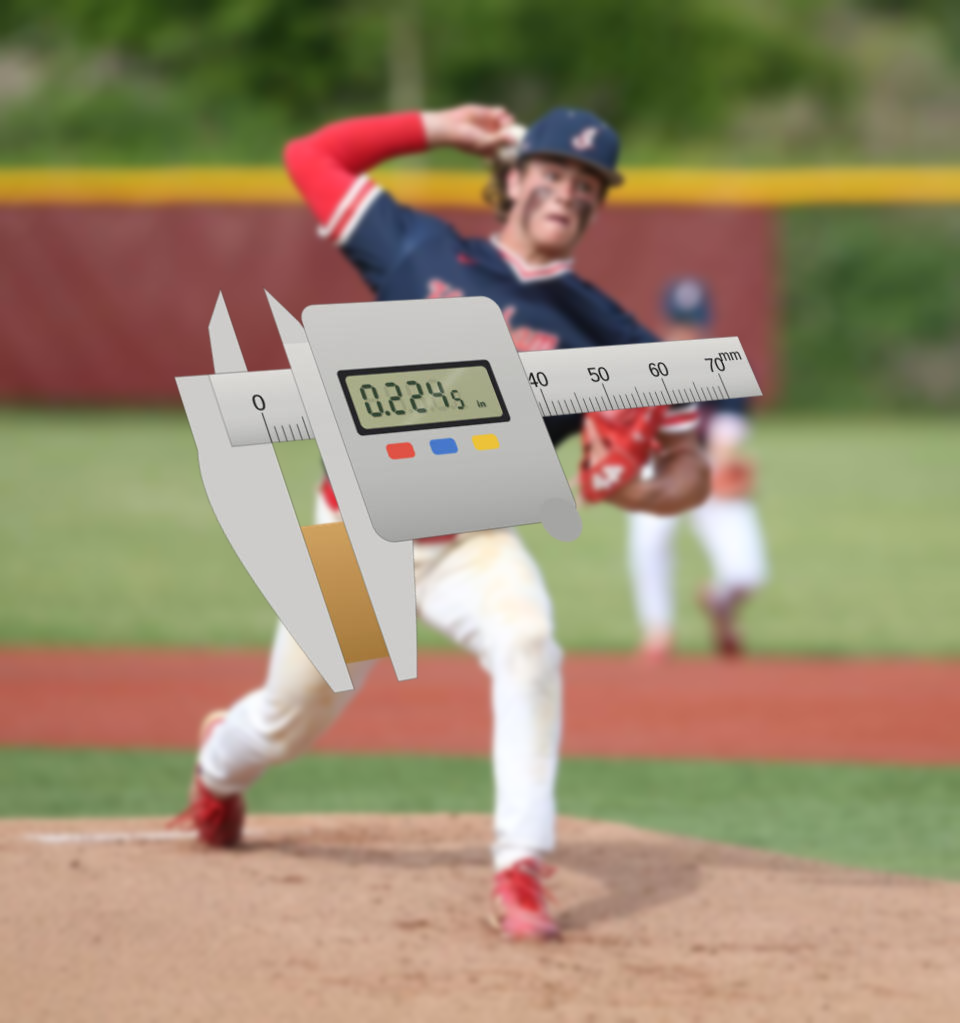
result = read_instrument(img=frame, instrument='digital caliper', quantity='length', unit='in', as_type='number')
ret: 0.2245 in
